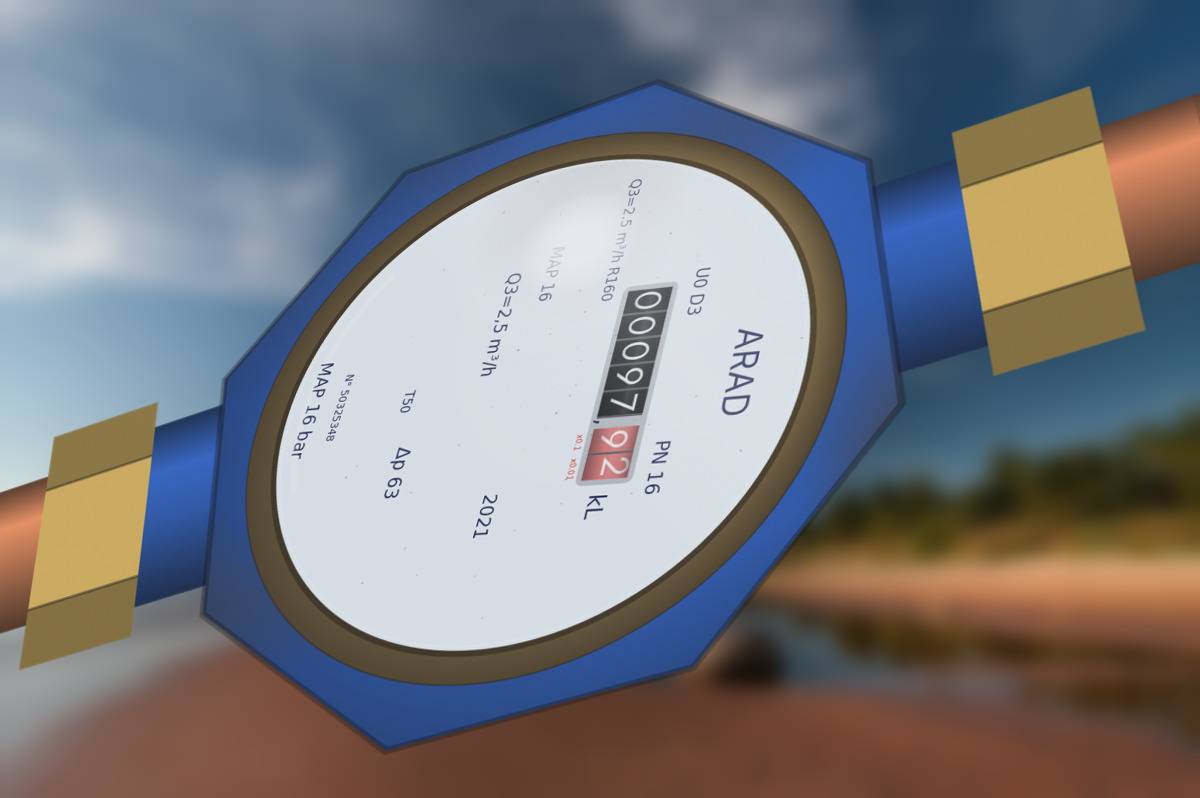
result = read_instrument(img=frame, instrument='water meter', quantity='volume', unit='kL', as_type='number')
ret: 97.92 kL
